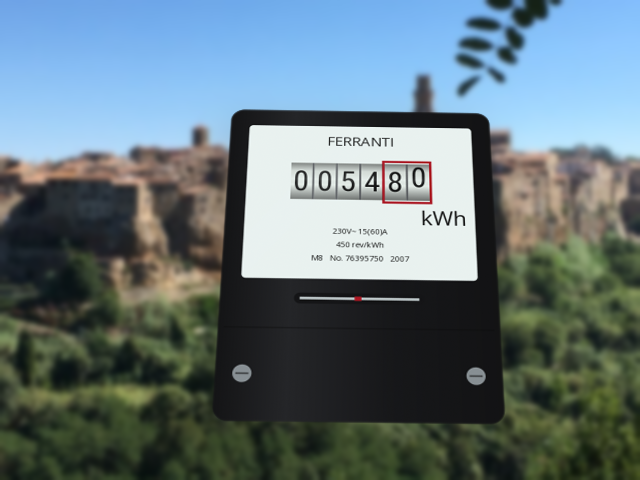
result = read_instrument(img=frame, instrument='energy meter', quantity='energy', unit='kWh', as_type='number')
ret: 54.80 kWh
